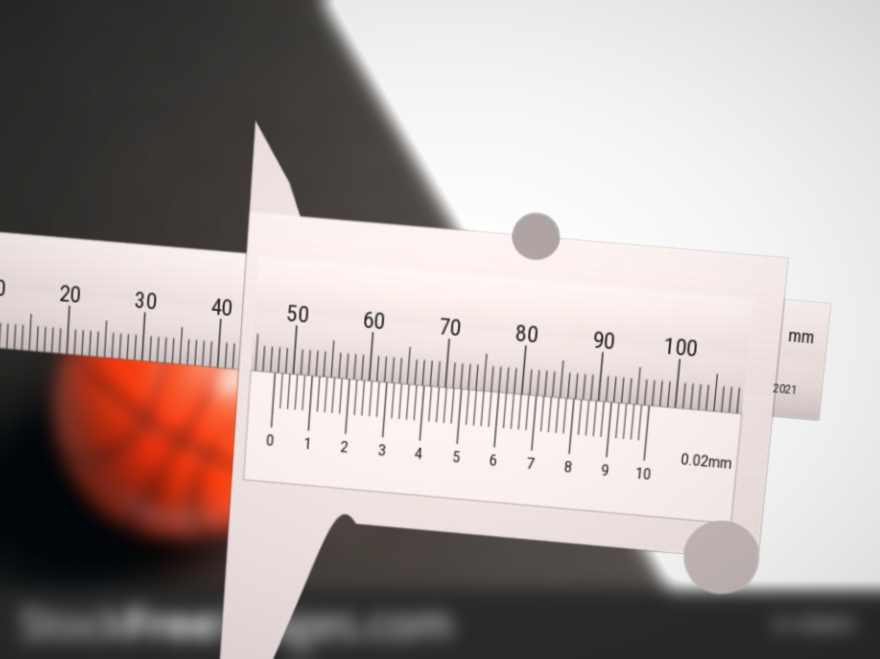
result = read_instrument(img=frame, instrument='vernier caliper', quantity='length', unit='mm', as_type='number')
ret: 47.6 mm
